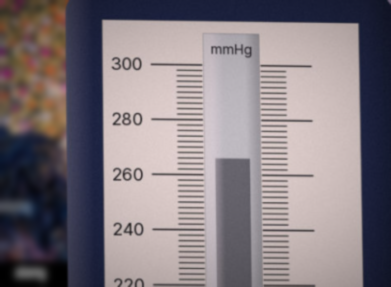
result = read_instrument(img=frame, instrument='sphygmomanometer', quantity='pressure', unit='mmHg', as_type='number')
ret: 266 mmHg
